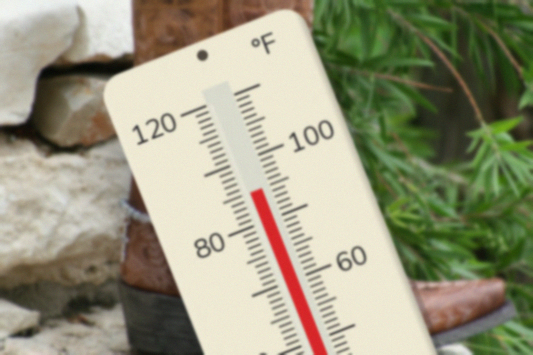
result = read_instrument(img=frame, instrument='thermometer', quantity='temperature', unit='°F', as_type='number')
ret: 90 °F
